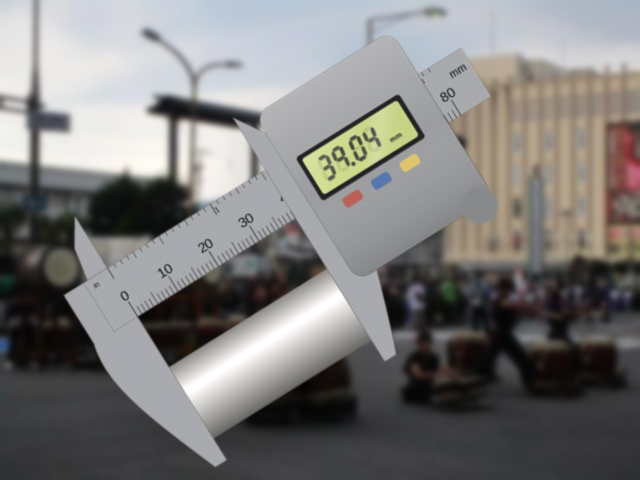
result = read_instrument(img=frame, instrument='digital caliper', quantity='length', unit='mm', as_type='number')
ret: 39.04 mm
